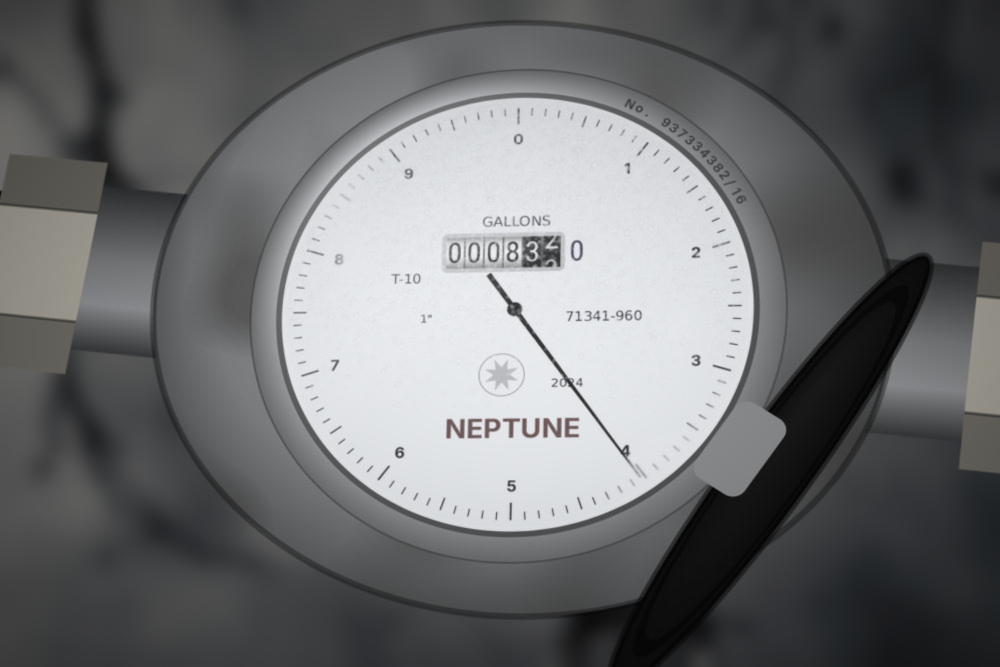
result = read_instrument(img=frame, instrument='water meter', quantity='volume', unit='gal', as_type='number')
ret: 8324.0 gal
